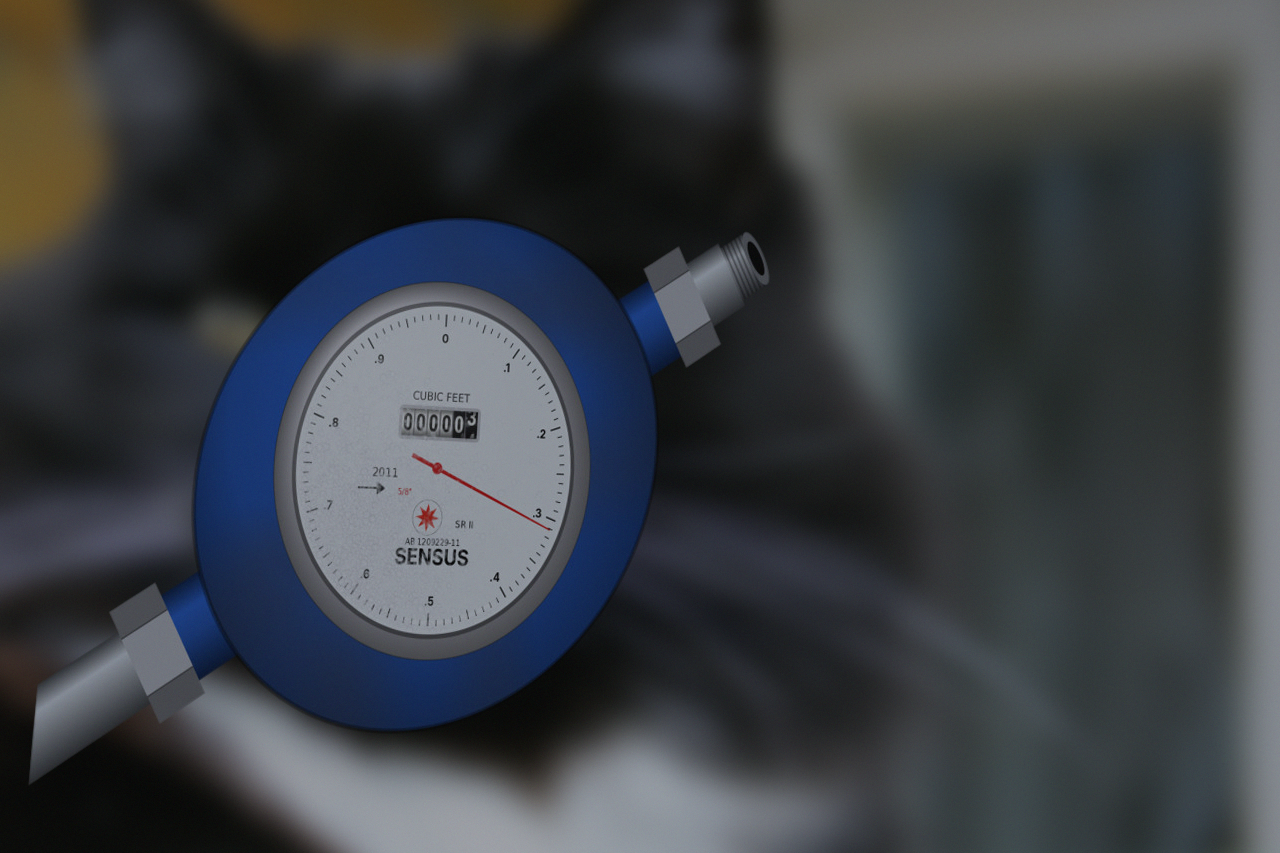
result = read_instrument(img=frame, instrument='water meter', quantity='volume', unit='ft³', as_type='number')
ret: 3.31 ft³
